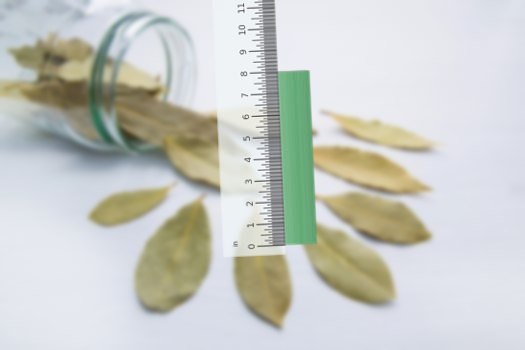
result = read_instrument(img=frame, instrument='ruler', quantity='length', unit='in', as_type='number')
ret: 8 in
